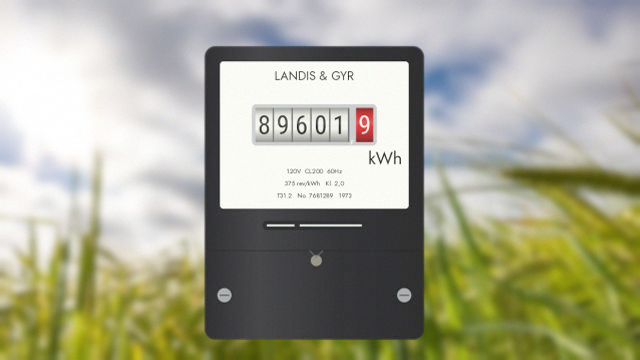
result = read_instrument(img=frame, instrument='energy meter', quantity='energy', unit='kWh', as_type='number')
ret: 89601.9 kWh
